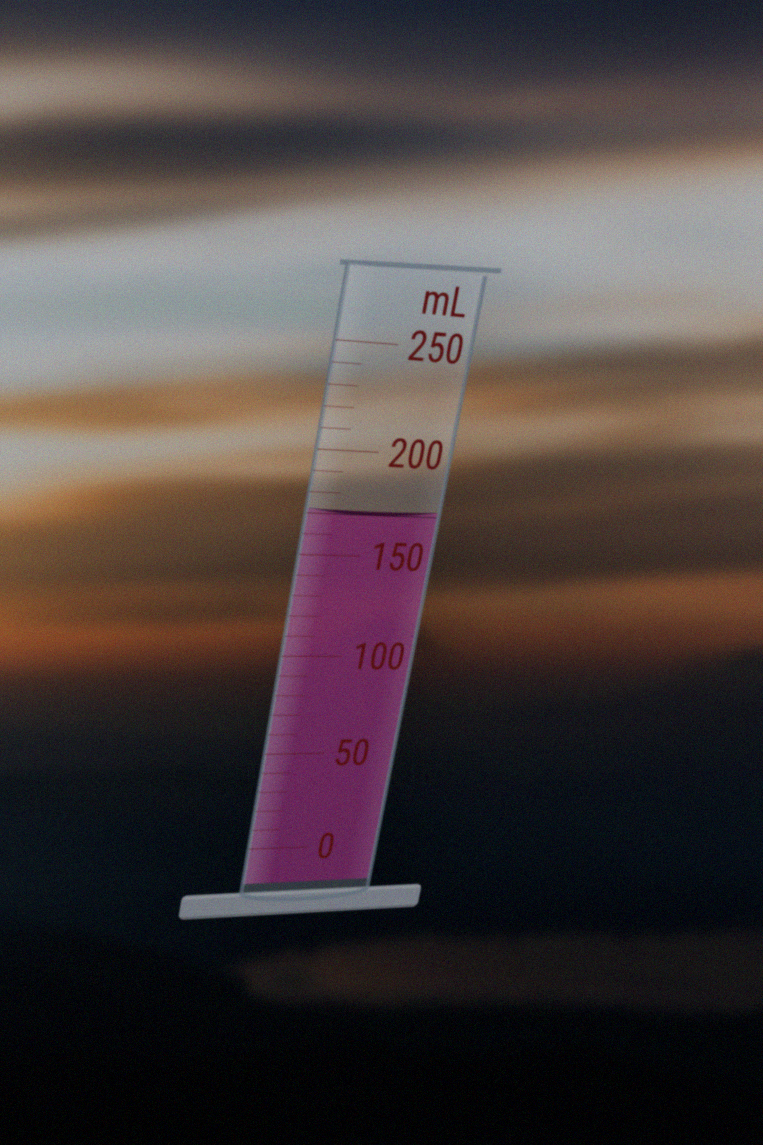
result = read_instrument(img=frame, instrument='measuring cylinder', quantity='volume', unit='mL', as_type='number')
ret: 170 mL
